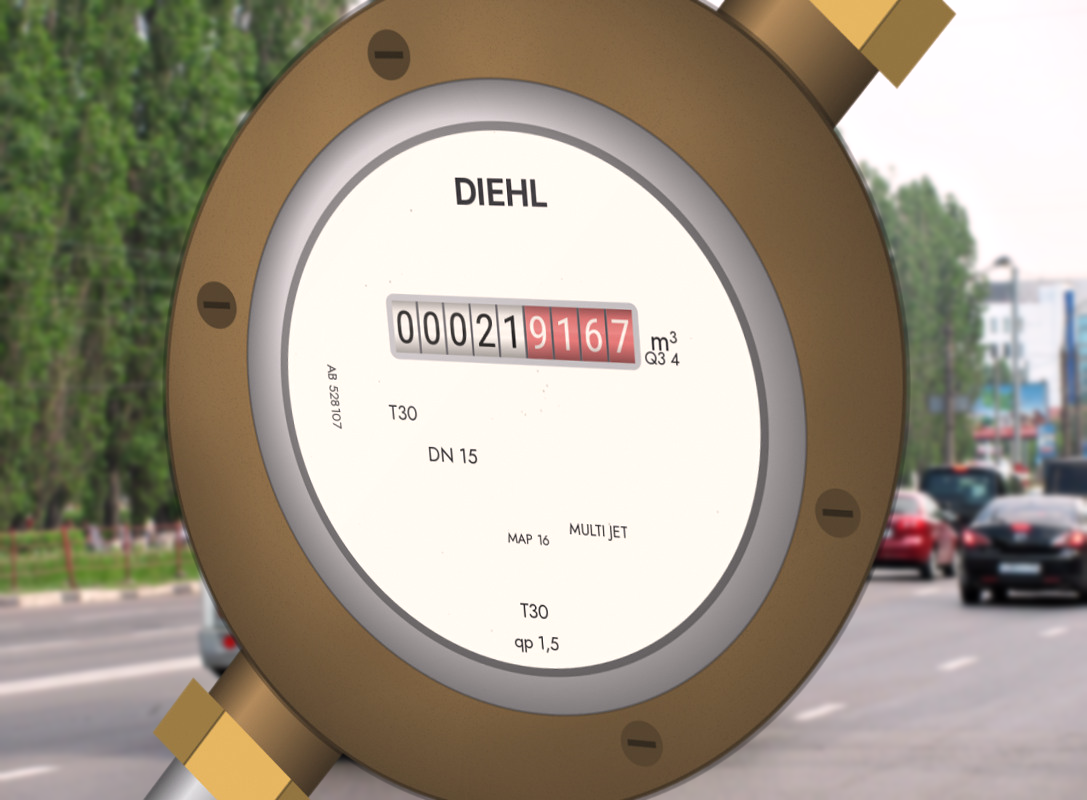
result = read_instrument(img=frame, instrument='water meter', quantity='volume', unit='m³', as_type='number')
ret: 21.9167 m³
